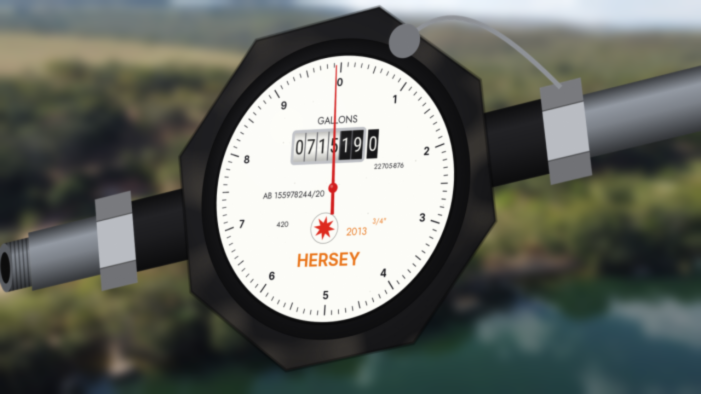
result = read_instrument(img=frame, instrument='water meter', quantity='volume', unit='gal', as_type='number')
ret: 715189.9 gal
